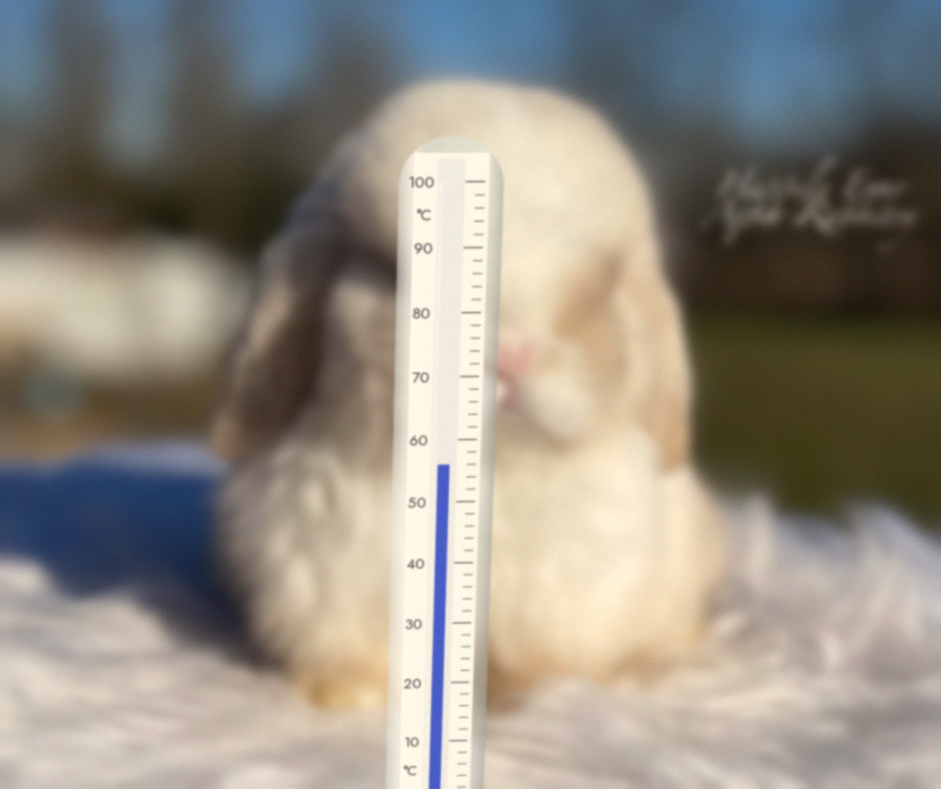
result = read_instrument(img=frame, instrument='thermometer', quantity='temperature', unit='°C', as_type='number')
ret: 56 °C
